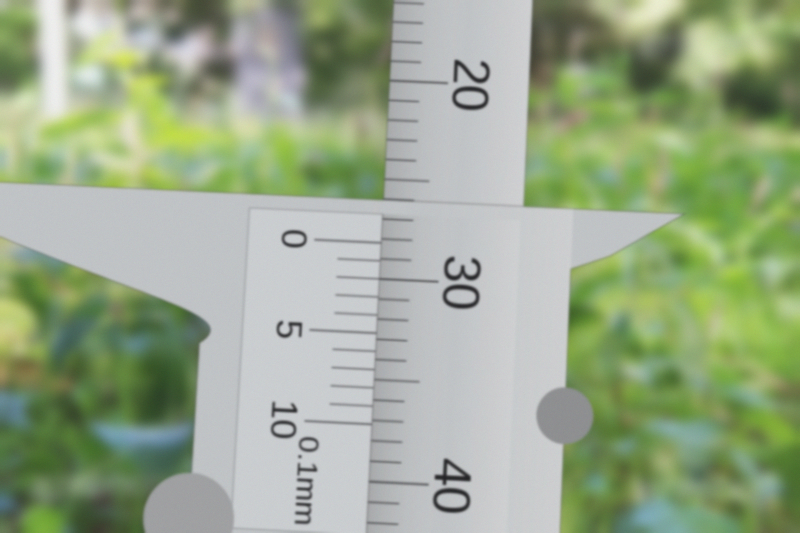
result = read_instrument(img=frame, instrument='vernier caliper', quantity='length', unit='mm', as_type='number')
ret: 28.2 mm
